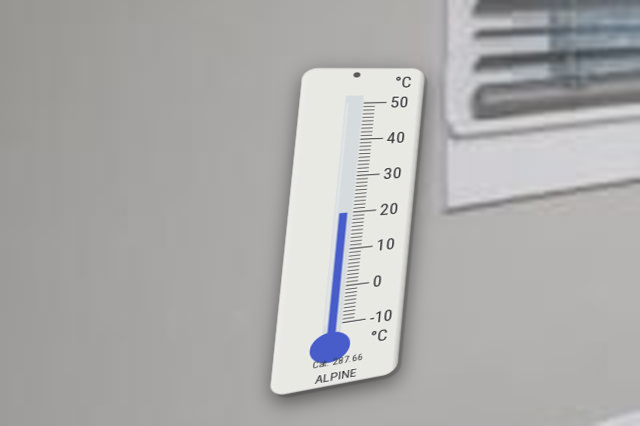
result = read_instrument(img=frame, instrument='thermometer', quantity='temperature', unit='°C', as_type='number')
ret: 20 °C
